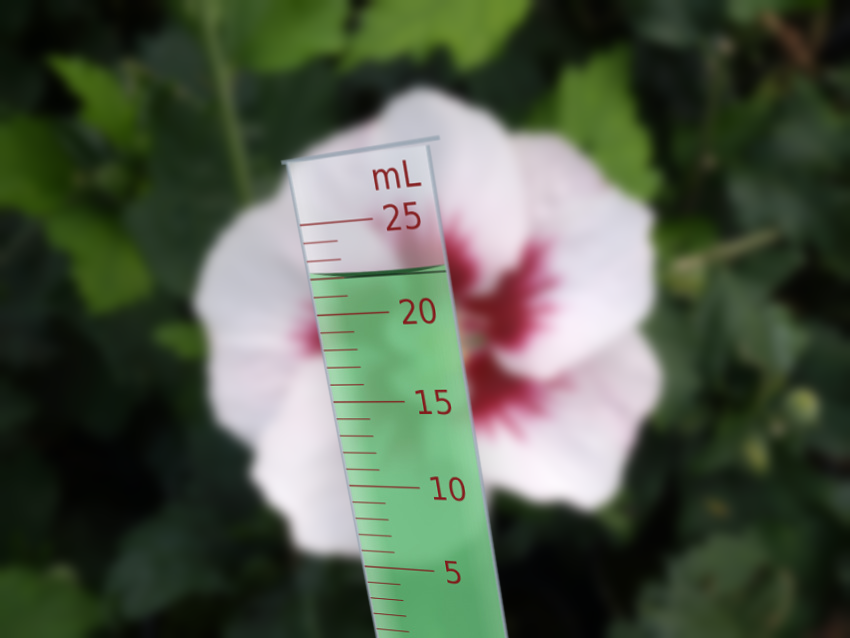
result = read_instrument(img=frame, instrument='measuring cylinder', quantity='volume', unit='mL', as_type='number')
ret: 22 mL
